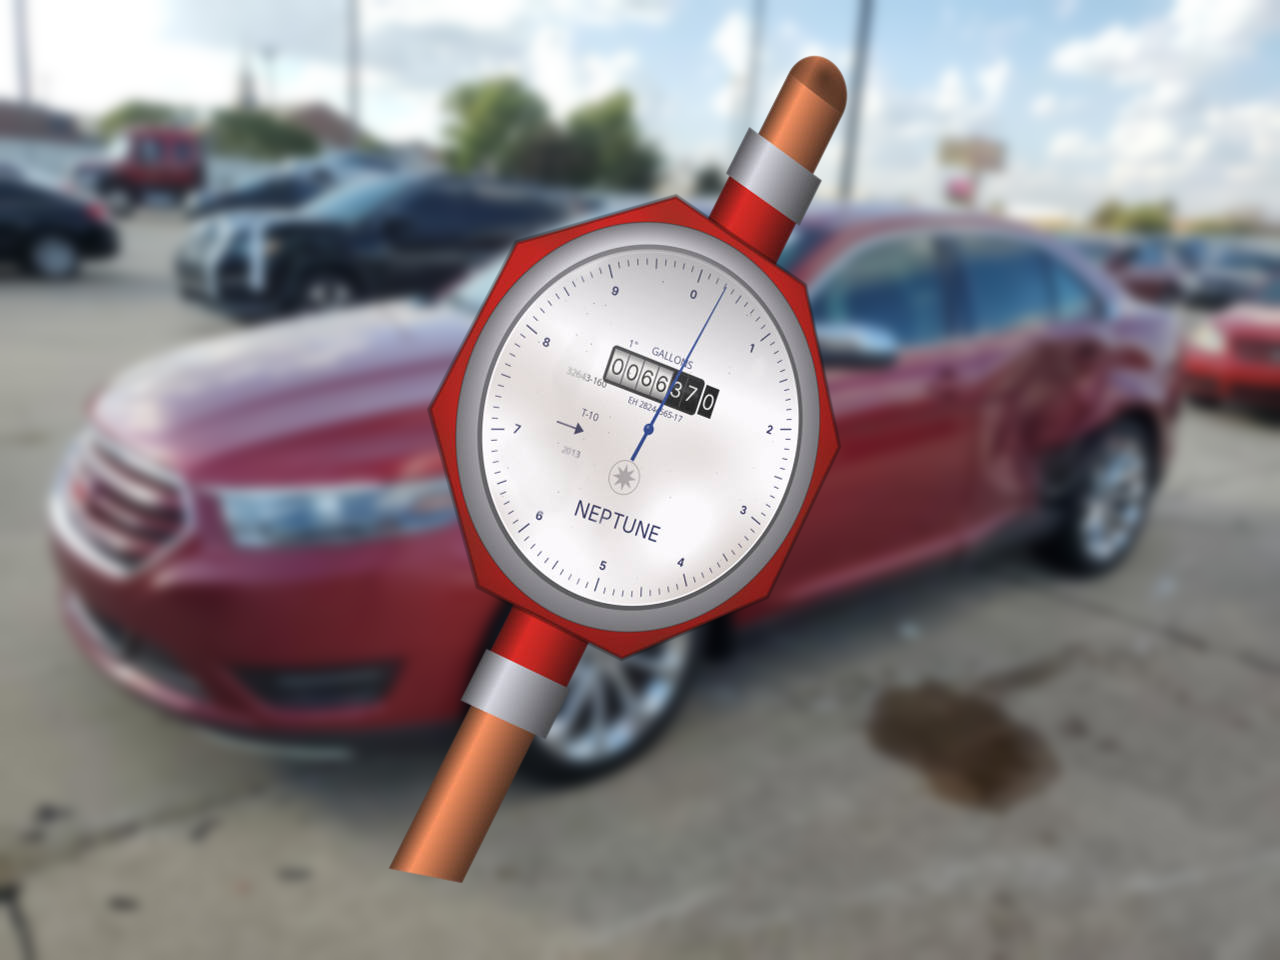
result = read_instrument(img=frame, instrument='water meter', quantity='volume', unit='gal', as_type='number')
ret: 66370.3 gal
